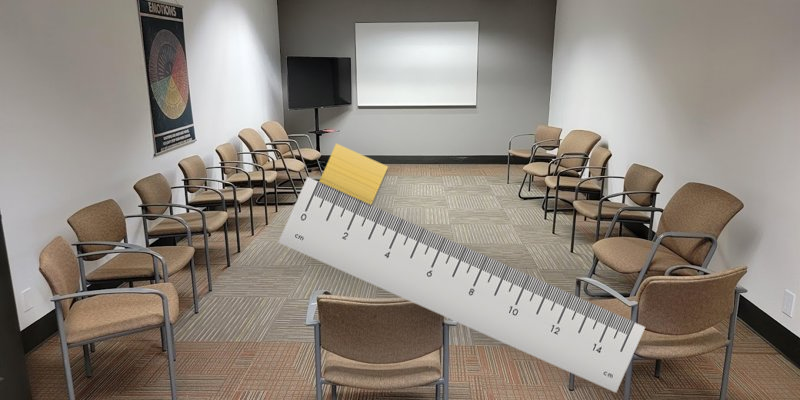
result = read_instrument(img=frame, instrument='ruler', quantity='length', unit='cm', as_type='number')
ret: 2.5 cm
